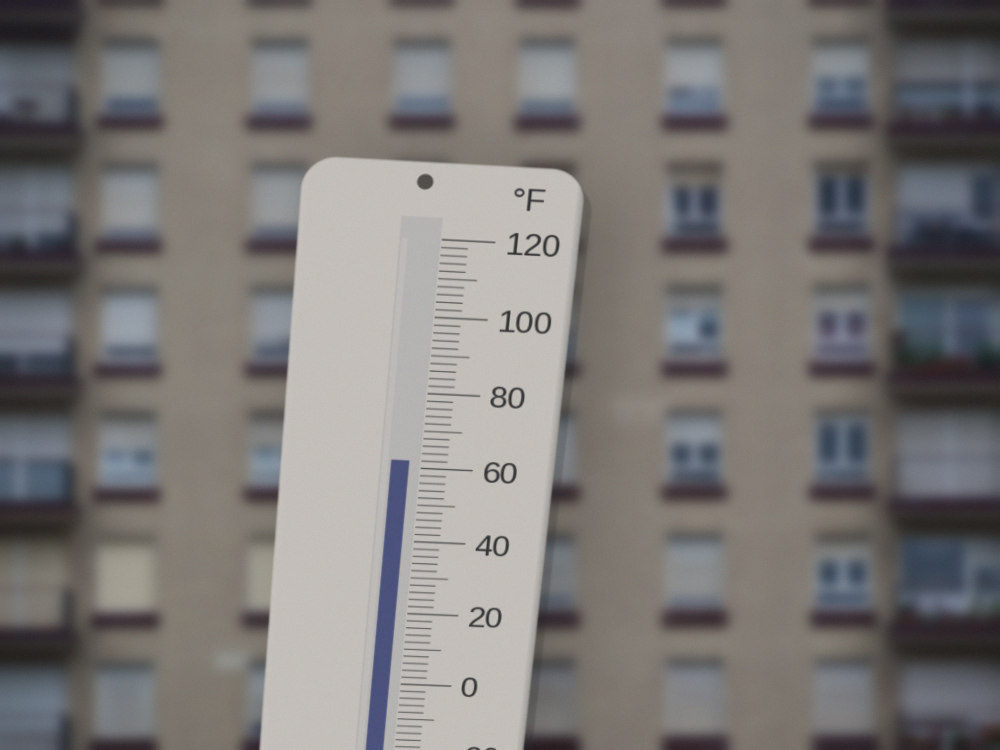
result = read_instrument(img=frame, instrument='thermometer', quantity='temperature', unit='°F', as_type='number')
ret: 62 °F
